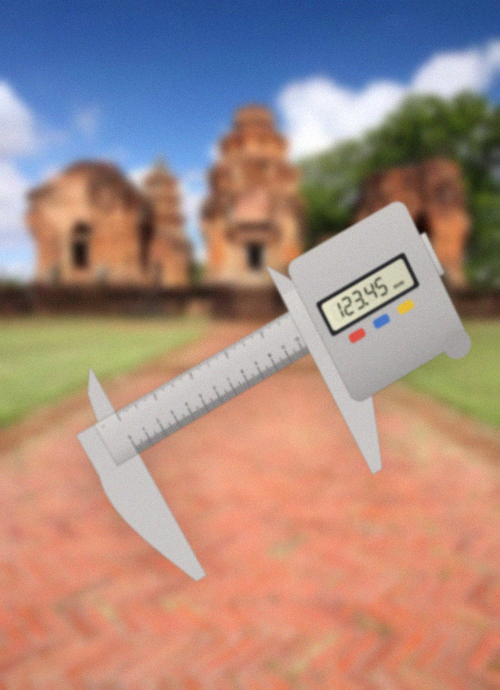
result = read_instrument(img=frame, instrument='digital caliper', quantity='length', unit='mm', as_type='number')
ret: 123.45 mm
